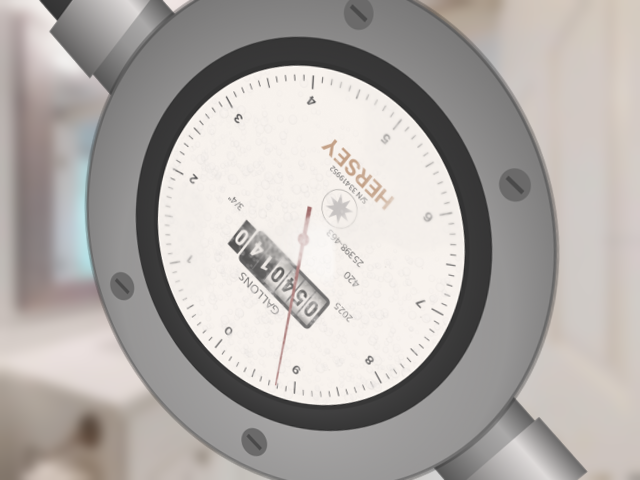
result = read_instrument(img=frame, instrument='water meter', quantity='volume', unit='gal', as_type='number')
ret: 540139.2 gal
